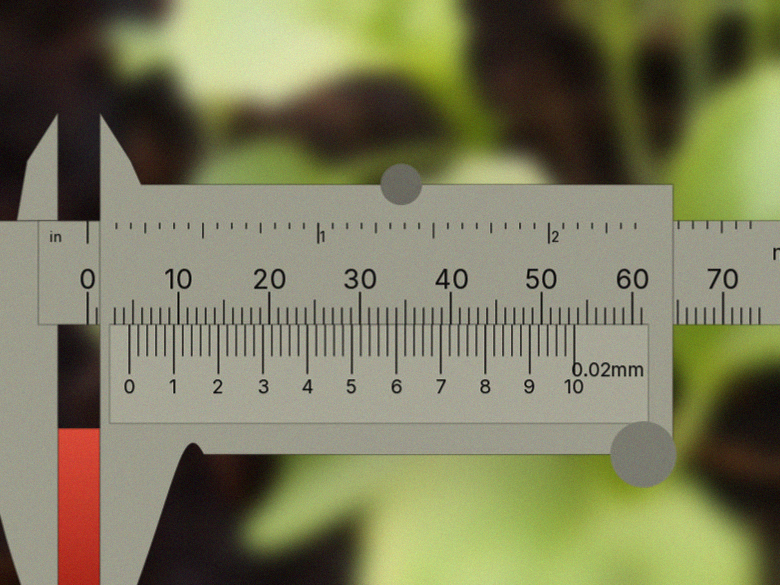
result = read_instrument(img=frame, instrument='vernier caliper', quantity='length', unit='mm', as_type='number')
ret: 4.6 mm
